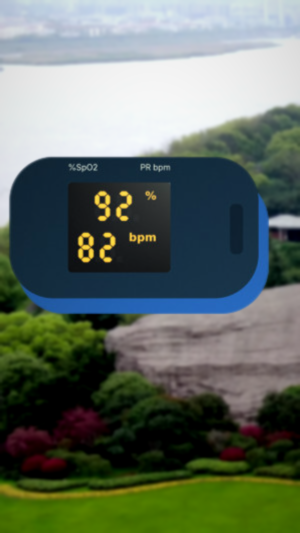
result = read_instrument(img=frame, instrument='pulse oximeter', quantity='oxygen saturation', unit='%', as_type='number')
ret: 92 %
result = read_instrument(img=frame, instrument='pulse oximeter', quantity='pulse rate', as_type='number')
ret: 82 bpm
